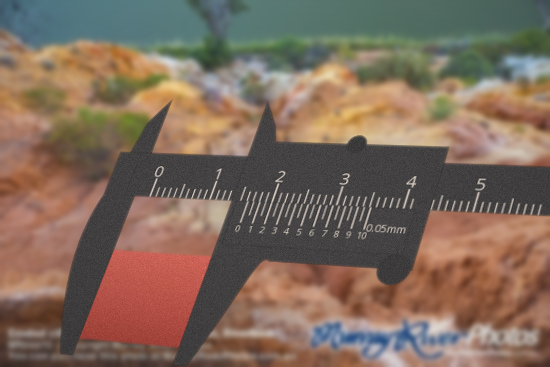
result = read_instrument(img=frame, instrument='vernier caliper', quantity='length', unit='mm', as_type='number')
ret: 16.2 mm
